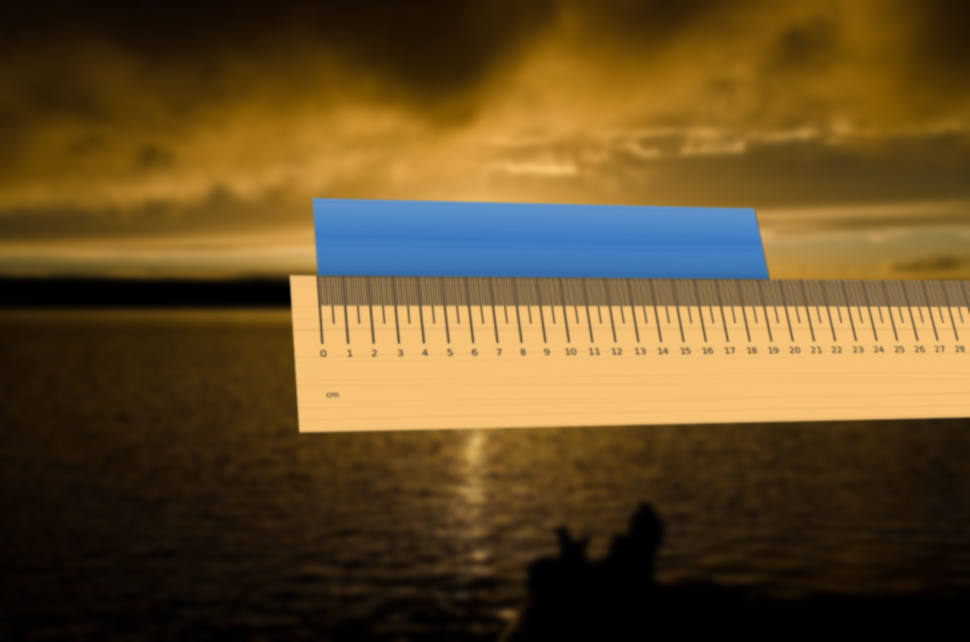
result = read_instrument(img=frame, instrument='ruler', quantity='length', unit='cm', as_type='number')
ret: 19.5 cm
